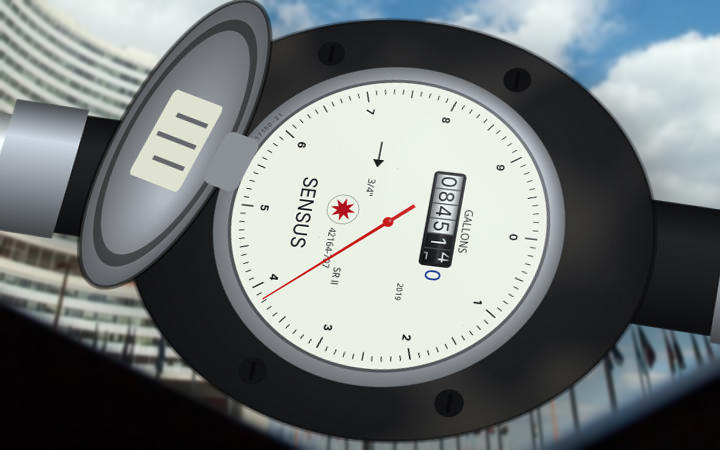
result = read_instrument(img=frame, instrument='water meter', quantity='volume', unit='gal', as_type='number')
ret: 845143.8 gal
